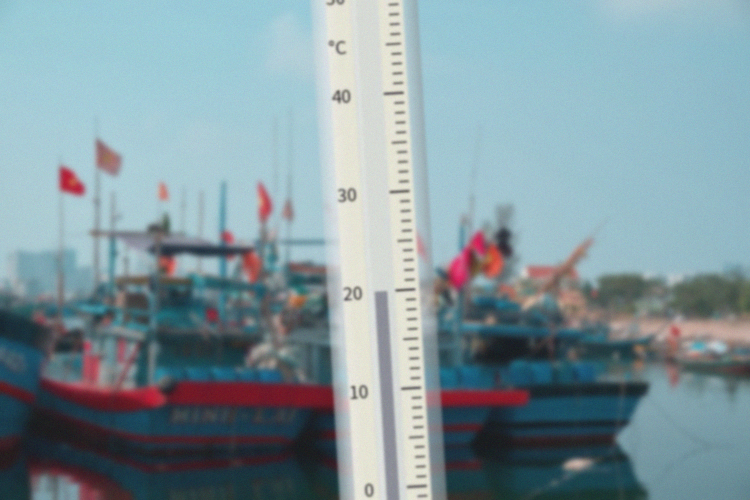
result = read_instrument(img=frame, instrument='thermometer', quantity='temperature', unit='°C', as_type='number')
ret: 20 °C
